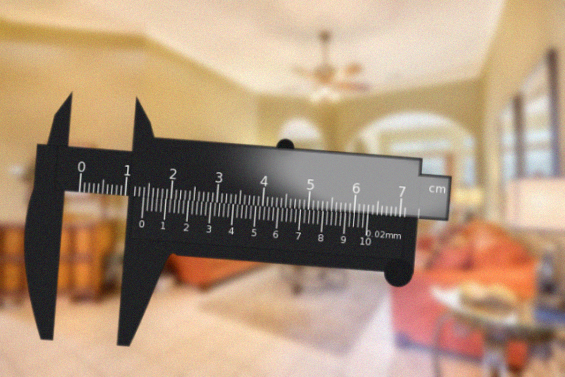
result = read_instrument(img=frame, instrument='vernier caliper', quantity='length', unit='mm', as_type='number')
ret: 14.0 mm
